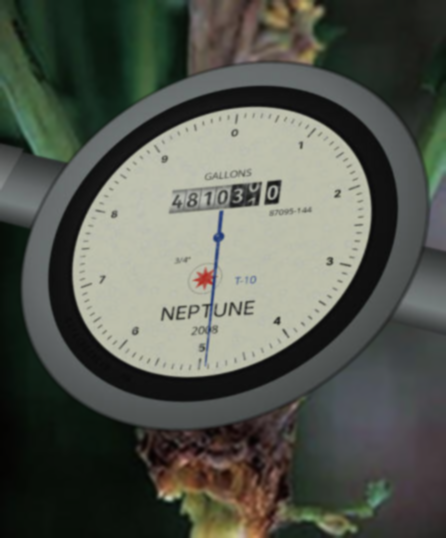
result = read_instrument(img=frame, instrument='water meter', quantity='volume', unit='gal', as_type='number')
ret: 4810304.9 gal
